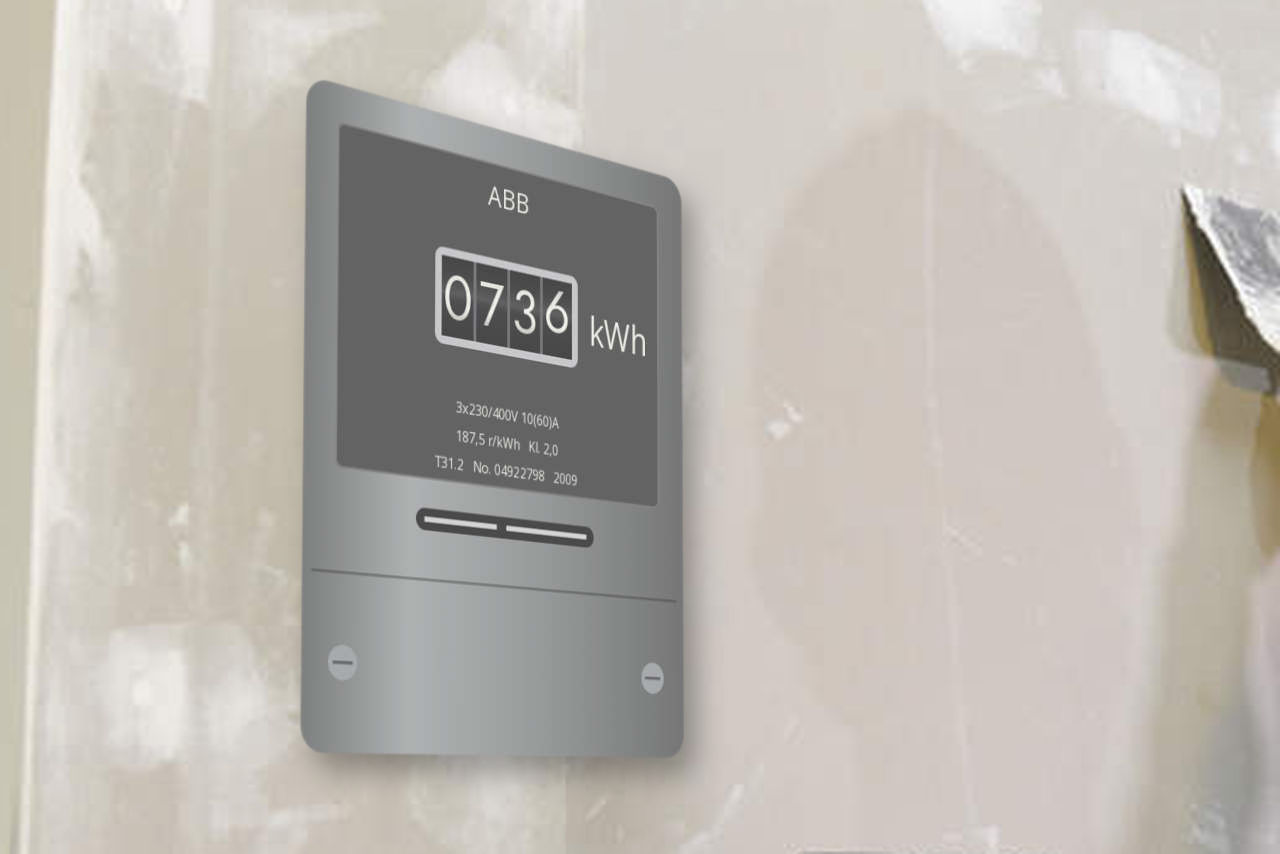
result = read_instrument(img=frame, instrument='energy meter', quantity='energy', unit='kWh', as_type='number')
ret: 736 kWh
